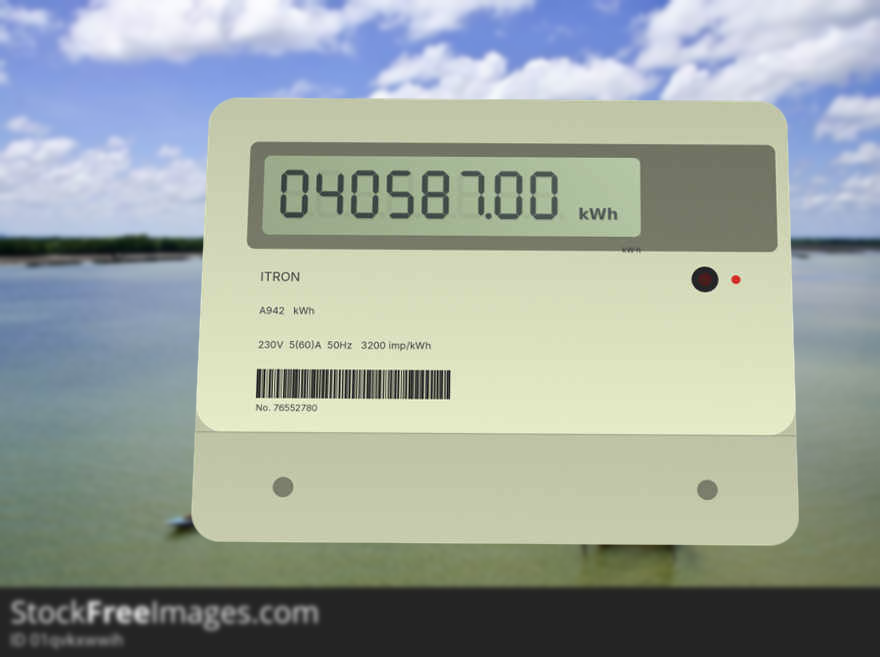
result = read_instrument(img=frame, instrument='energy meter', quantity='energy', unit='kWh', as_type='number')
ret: 40587.00 kWh
